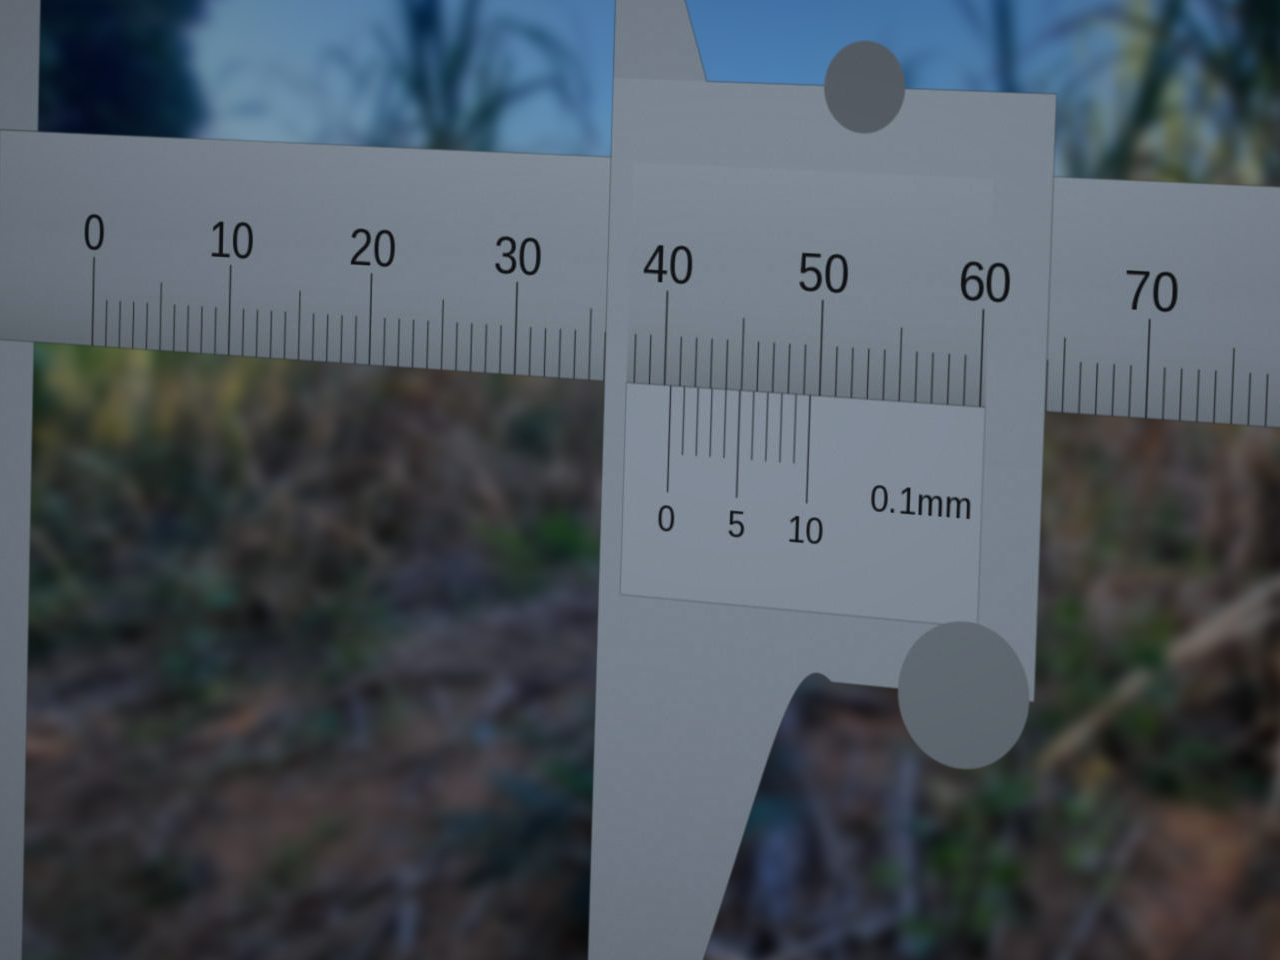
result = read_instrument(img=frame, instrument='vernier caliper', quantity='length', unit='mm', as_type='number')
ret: 40.4 mm
